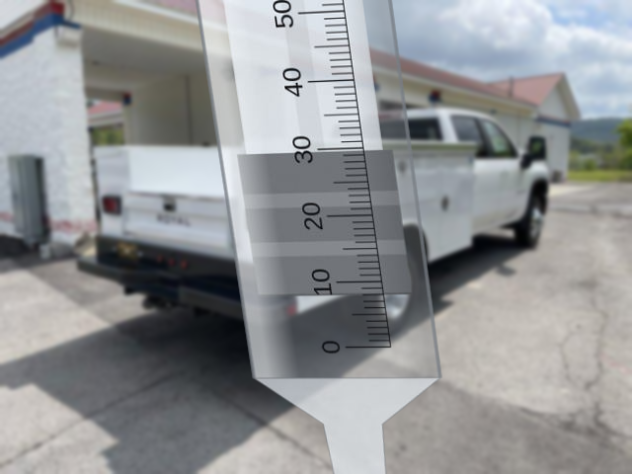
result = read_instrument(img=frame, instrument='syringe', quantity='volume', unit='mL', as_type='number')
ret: 8 mL
